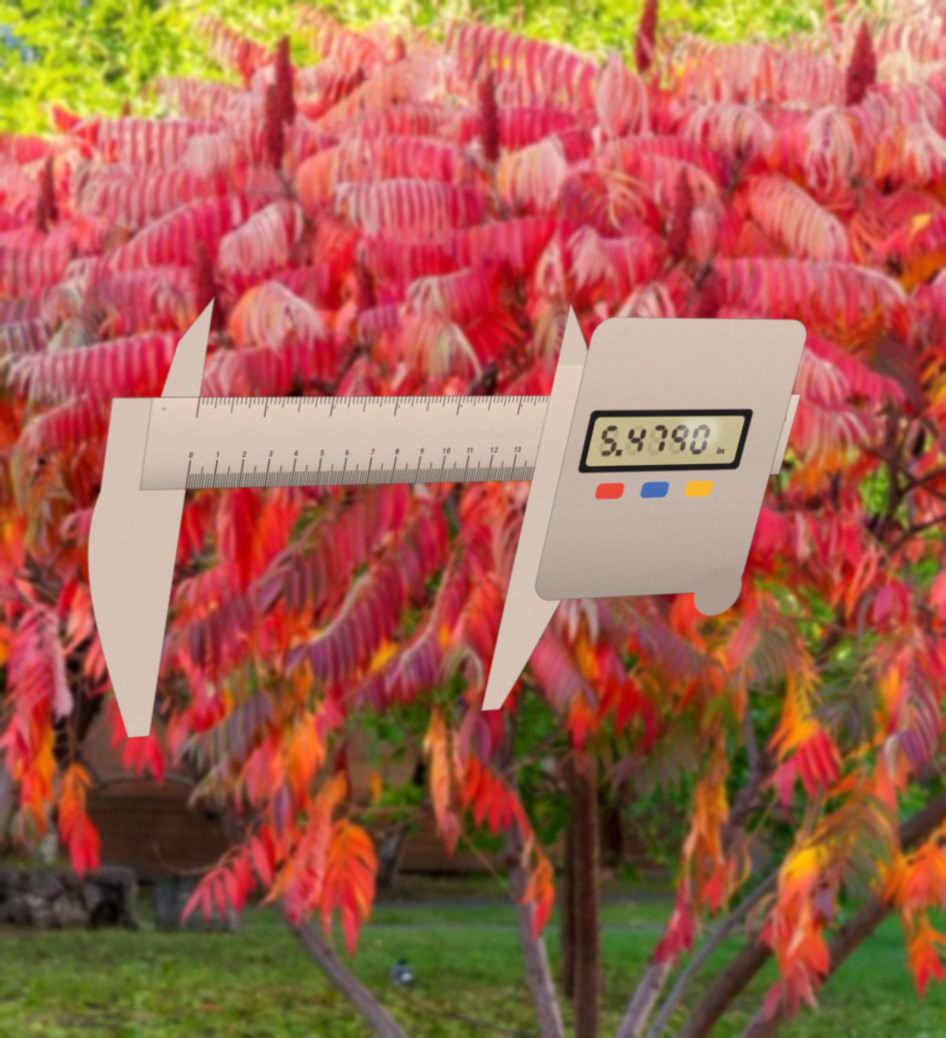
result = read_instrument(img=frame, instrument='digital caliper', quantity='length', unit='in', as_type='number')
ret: 5.4790 in
